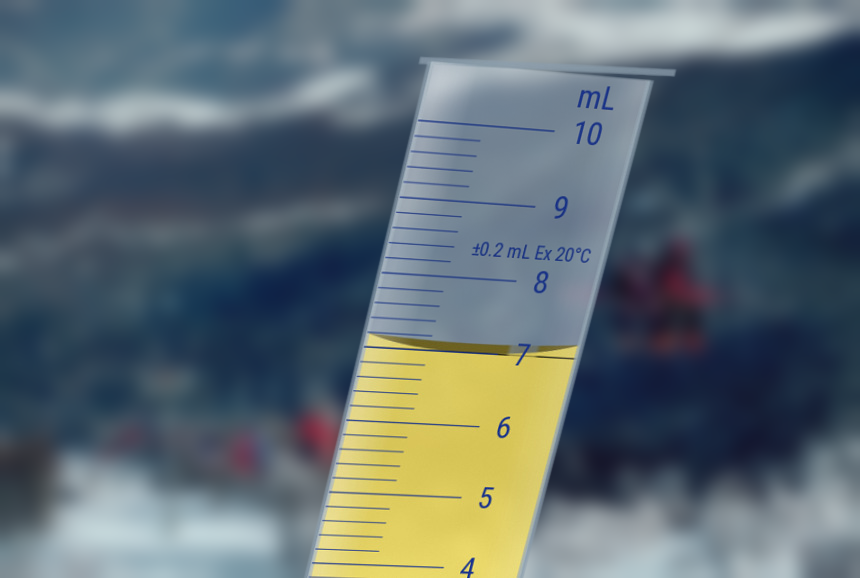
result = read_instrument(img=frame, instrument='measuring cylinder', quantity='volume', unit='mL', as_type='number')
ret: 7 mL
